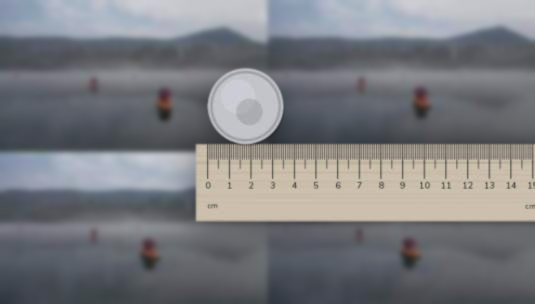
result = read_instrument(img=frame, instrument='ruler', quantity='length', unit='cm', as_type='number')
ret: 3.5 cm
